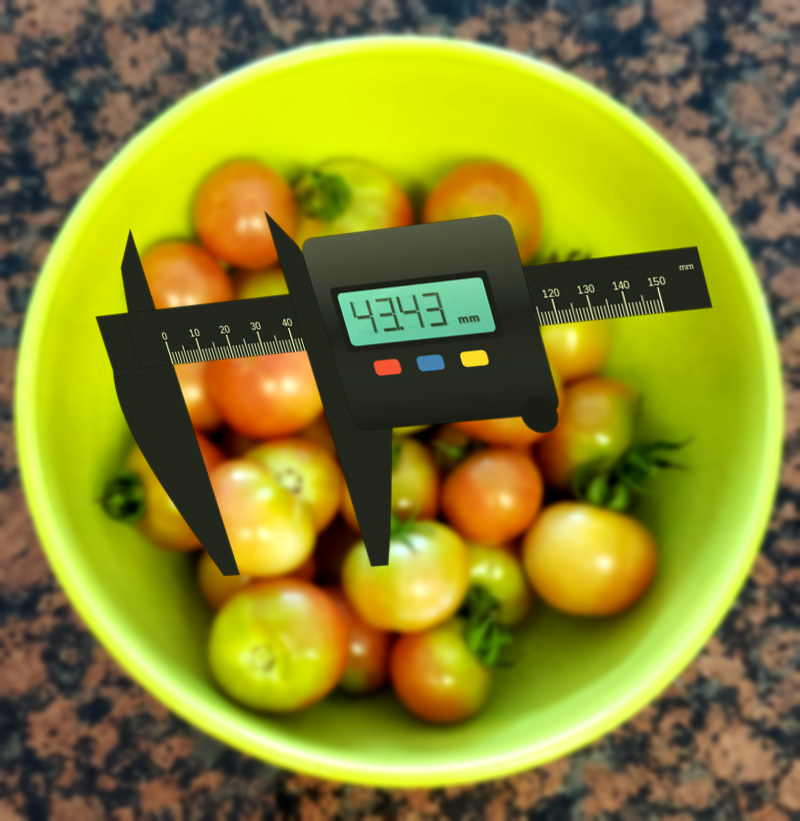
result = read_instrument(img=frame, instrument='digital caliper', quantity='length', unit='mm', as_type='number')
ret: 43.43 mm
